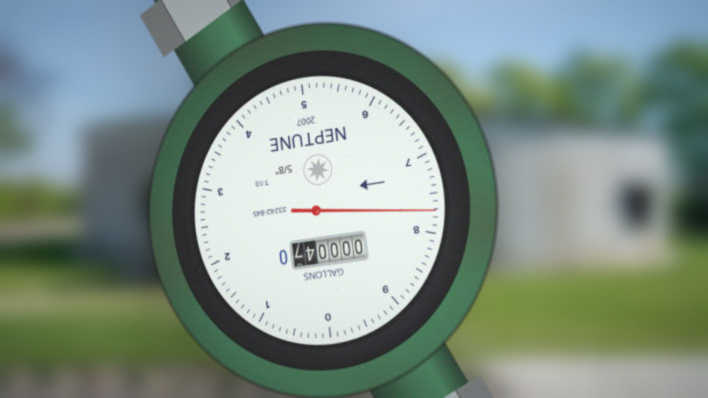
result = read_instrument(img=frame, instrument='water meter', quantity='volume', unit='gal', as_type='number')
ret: 467.7 gal
